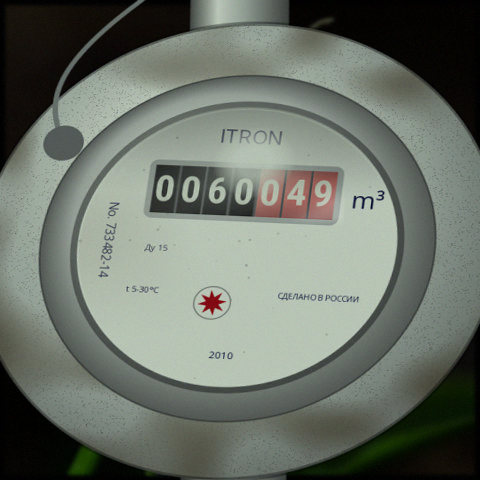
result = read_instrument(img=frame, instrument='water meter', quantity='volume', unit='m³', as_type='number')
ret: 60.049 m³
